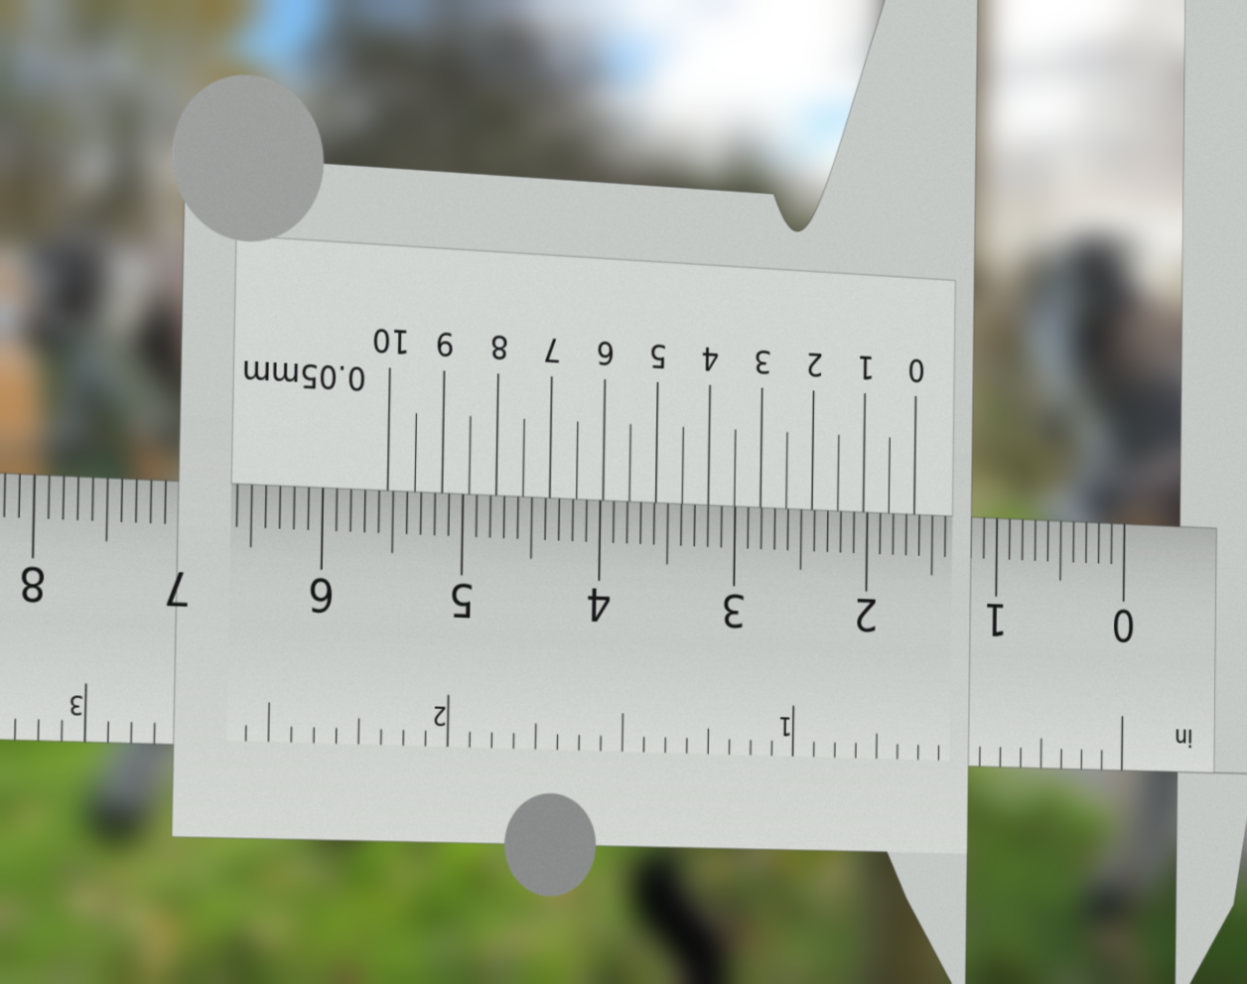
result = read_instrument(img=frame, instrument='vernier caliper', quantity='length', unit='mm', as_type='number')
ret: 16.4 mm
